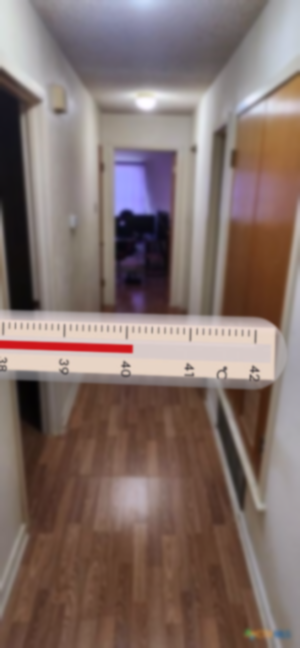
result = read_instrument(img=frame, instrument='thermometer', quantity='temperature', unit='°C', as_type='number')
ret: 40.1 °C
